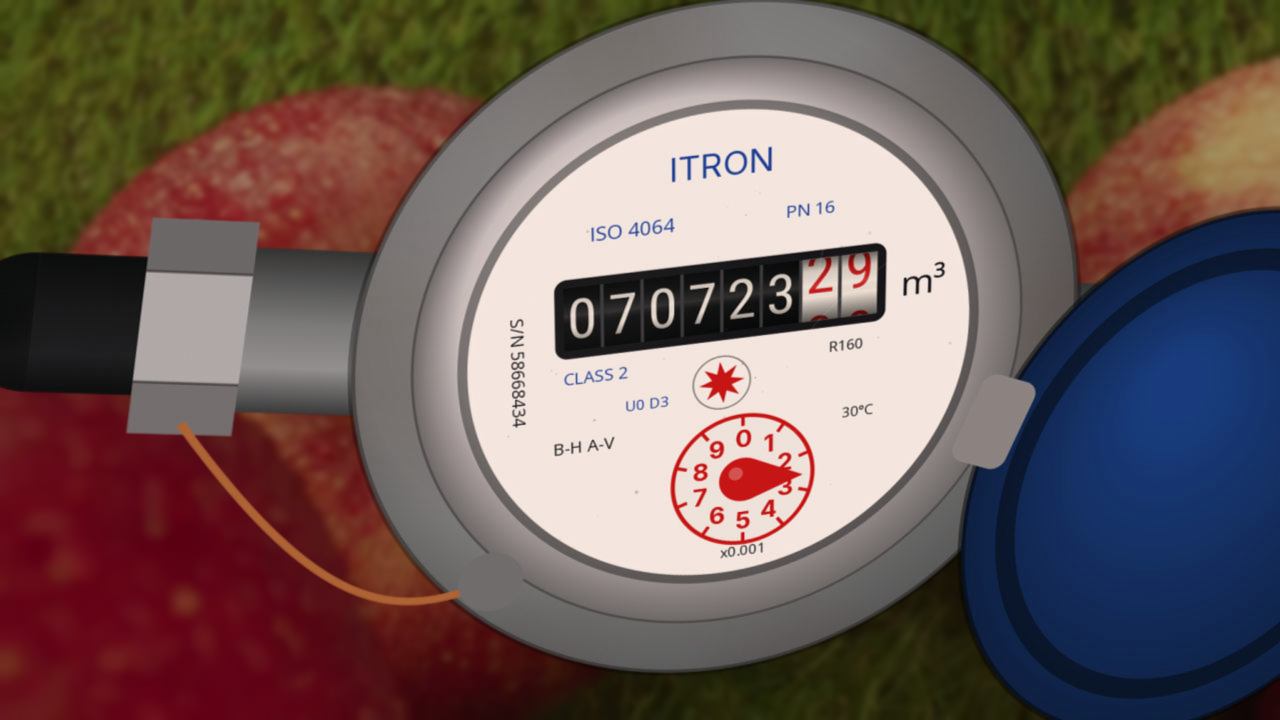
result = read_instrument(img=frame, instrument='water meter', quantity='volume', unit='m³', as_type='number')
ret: 70723.292 m³
